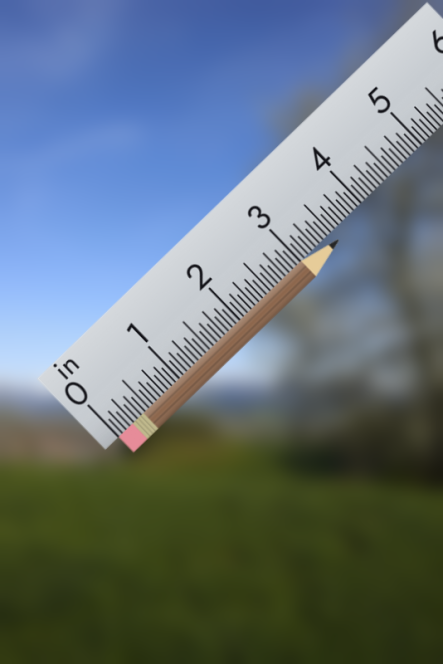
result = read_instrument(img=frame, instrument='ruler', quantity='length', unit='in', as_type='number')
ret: 3.5 in
